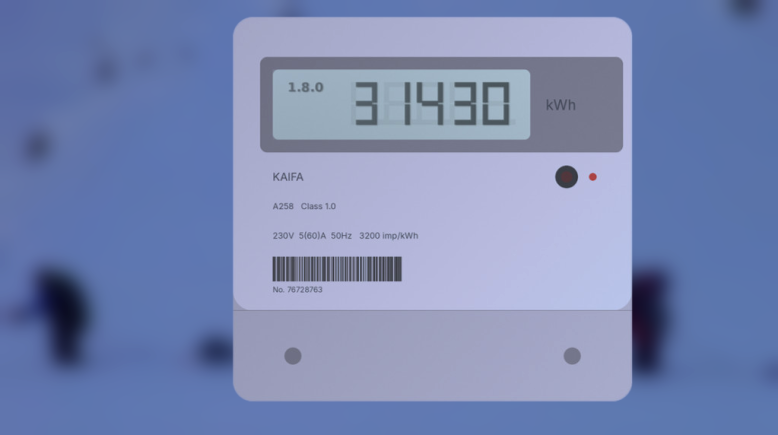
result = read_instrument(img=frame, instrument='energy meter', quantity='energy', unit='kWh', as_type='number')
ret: 31430 kWh
